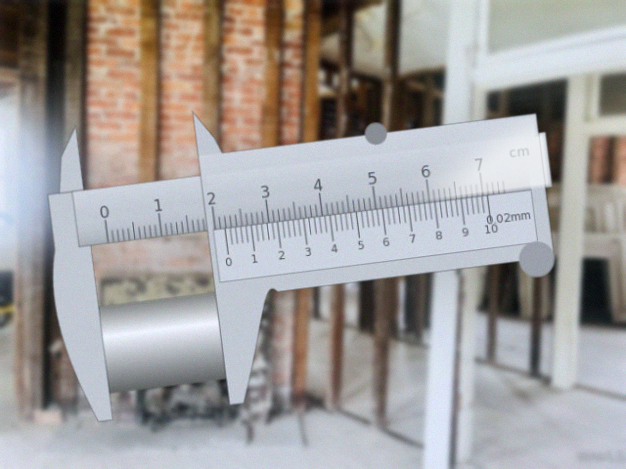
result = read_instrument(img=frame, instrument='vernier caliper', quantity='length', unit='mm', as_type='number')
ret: 21.8 mm
